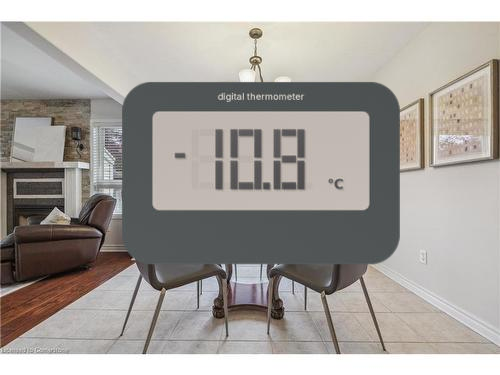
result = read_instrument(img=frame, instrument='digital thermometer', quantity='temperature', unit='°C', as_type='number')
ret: -10.8 °C
